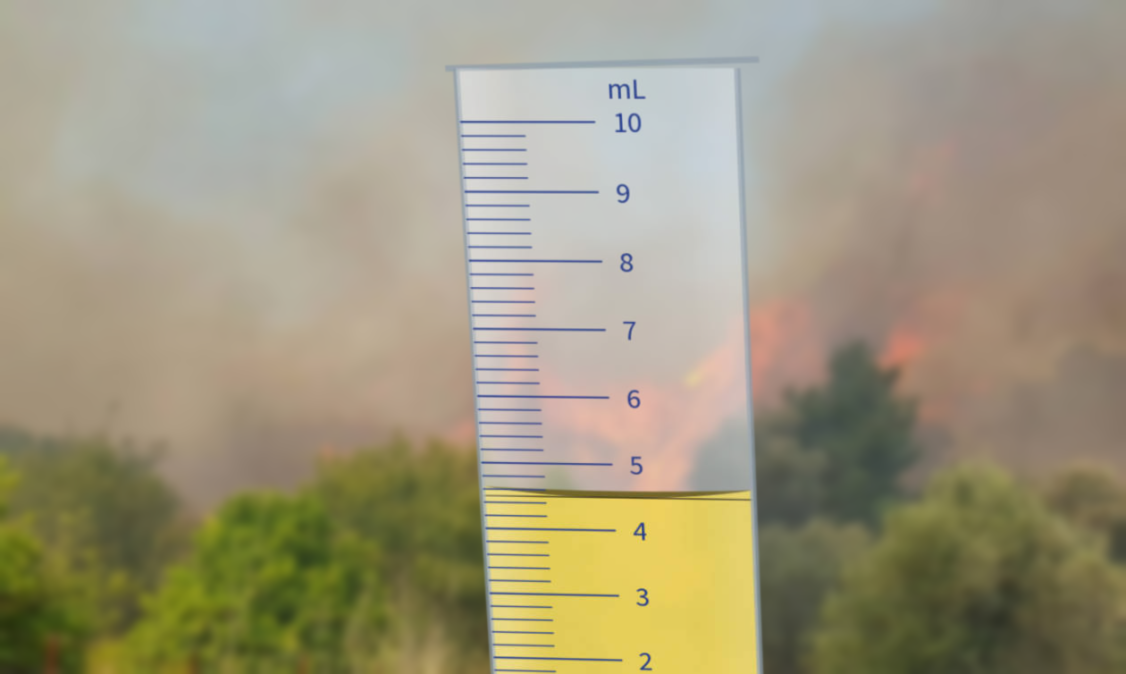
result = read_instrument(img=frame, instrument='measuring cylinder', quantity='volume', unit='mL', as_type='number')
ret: 4.5 mL
